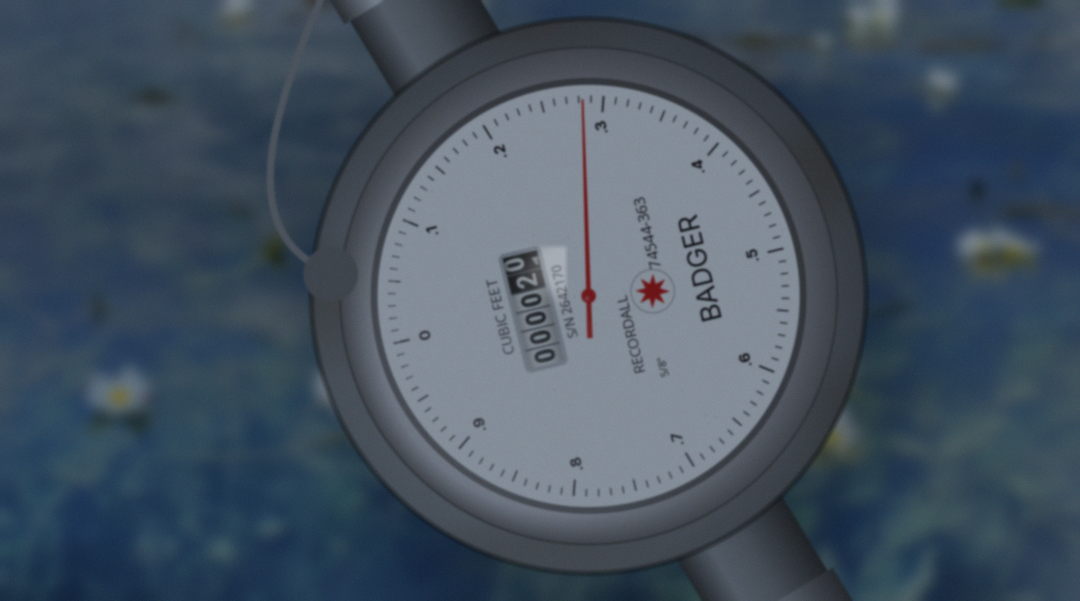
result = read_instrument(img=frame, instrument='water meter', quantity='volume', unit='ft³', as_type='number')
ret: 20.28 ft³
